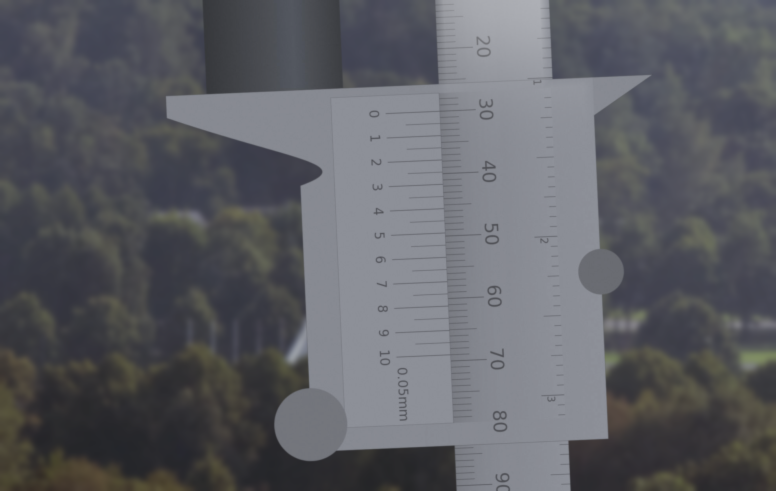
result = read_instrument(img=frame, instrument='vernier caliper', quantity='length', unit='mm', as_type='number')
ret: 30.0 mm
